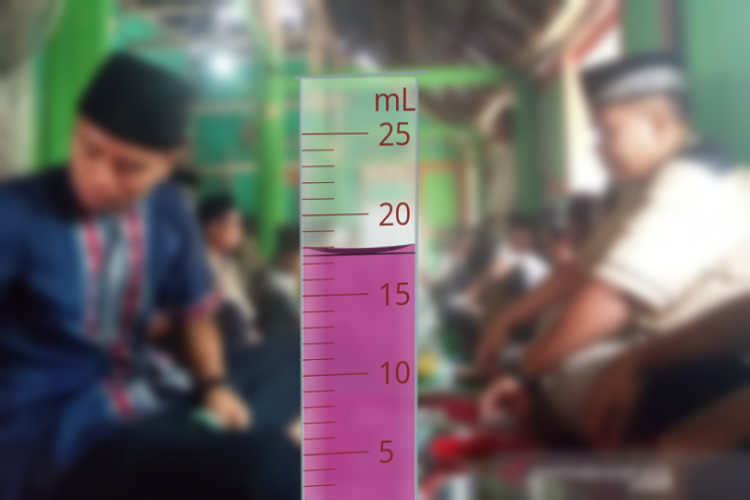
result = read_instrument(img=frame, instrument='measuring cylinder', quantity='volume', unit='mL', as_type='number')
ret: 17.5 mL
